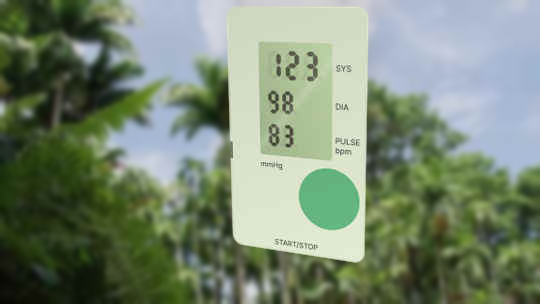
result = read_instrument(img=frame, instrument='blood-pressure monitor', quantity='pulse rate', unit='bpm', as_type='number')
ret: 83 bpm
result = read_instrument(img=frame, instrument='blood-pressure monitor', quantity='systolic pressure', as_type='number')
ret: 123 mmHg
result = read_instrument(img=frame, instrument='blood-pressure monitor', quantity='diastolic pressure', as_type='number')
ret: 98 mmHg
